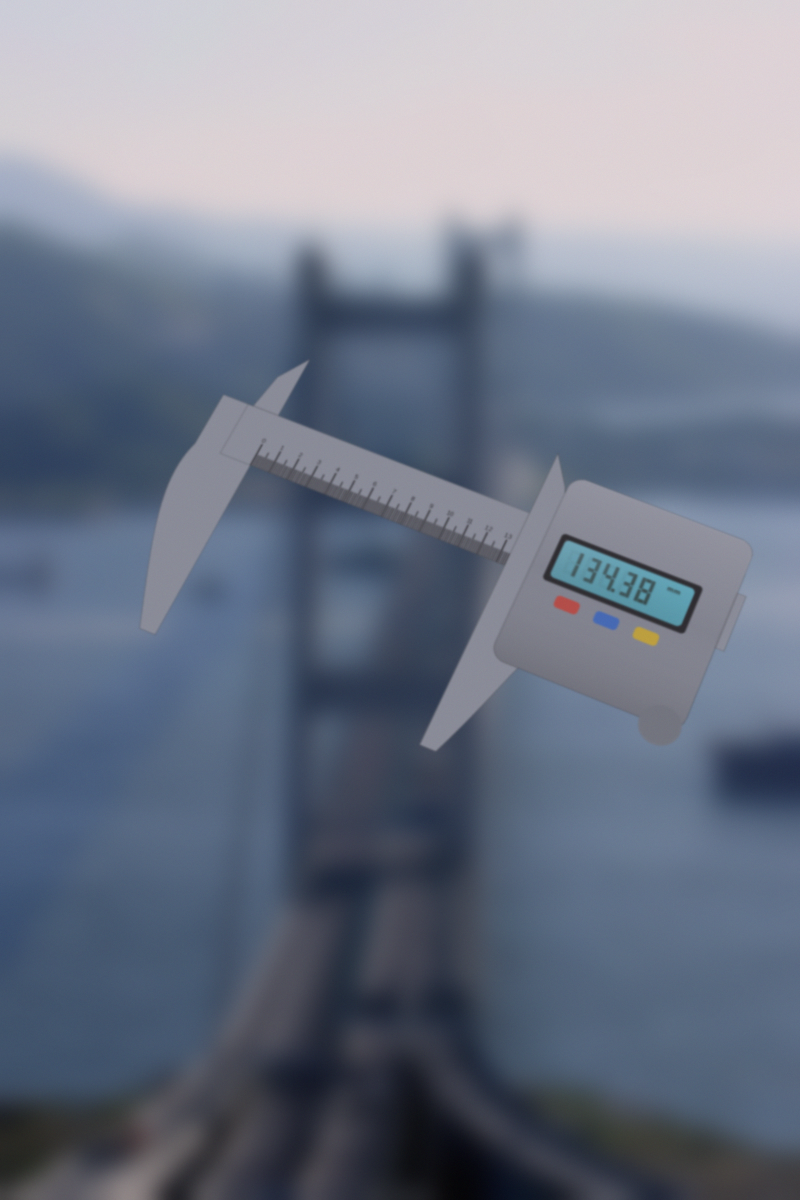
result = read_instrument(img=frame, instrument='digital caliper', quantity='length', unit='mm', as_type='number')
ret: 134.38 mm
